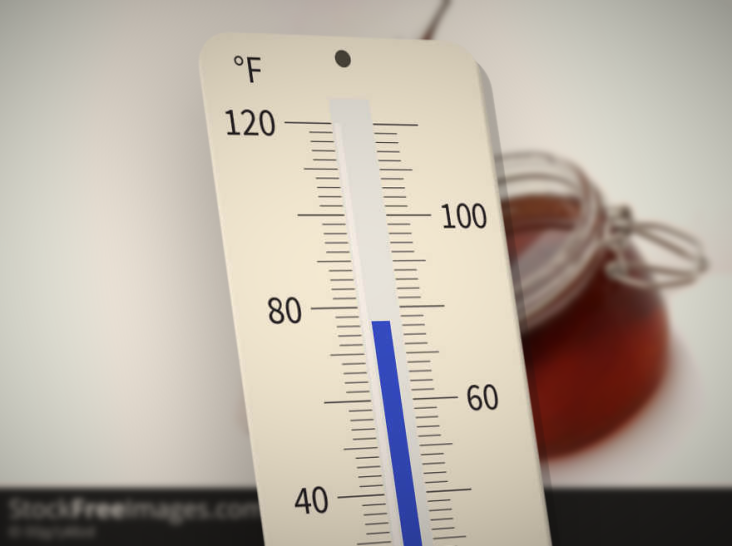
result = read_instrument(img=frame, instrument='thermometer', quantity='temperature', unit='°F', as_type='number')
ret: 77 °F
